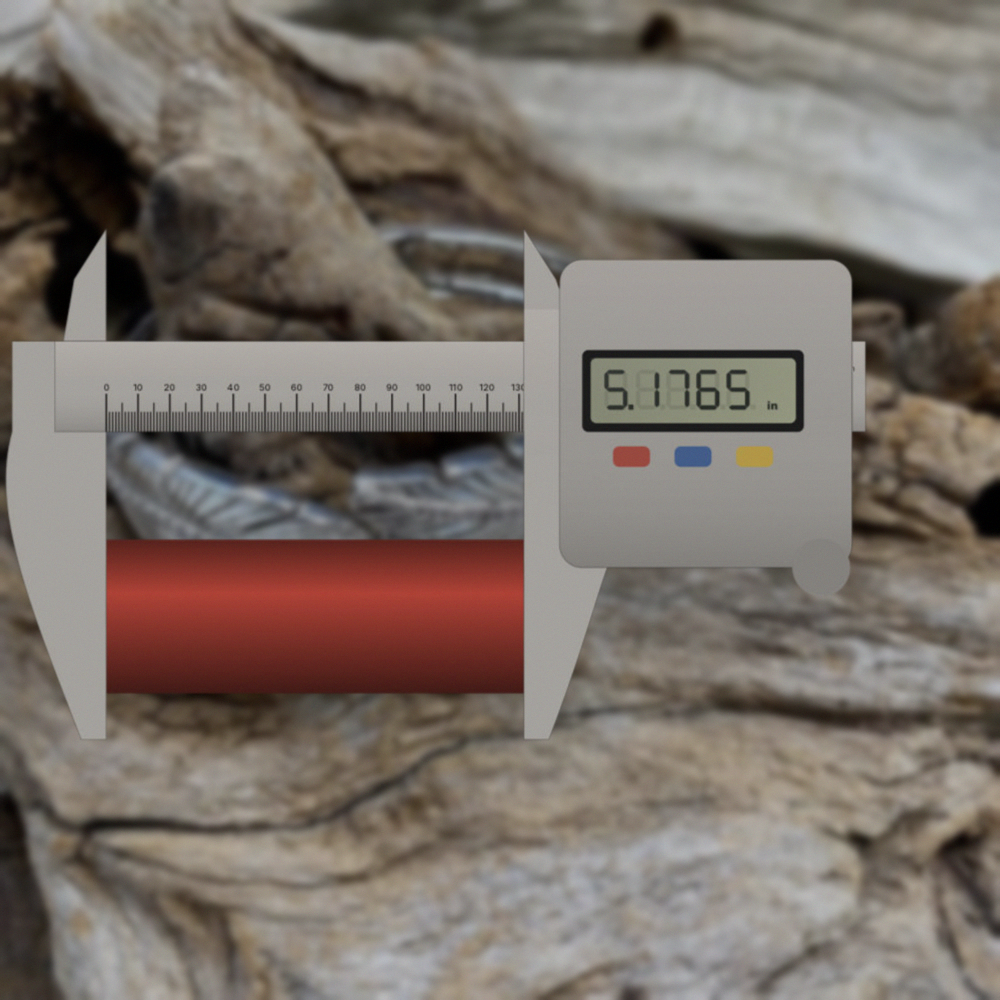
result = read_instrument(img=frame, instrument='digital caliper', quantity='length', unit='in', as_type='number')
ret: 5.1765 in
